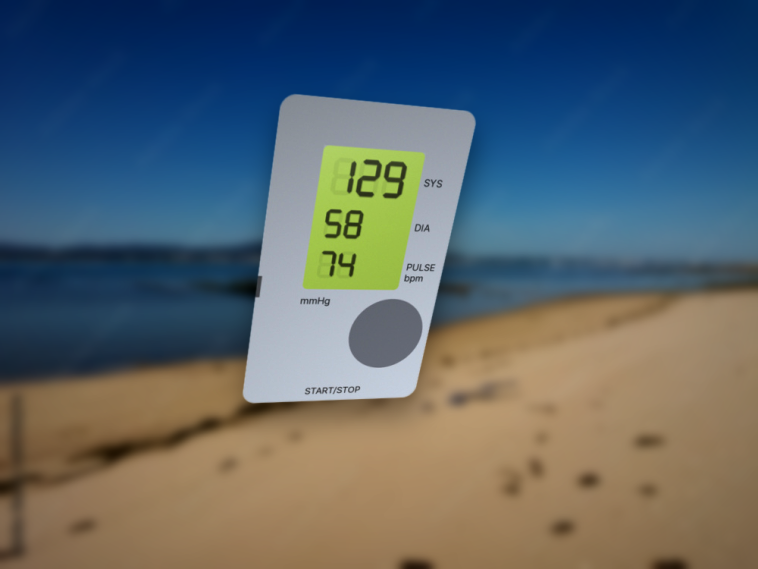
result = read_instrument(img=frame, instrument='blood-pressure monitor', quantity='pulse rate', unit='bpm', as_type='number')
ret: 74 bpm
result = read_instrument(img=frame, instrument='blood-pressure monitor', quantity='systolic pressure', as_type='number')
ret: 129 mmHg
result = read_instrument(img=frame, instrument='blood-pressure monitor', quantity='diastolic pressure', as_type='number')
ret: 58 mmHg
